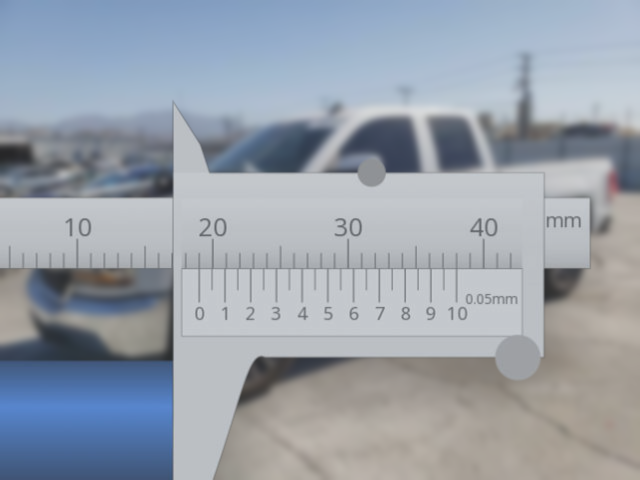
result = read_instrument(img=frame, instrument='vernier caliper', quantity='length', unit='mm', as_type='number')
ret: 19.0 mm
